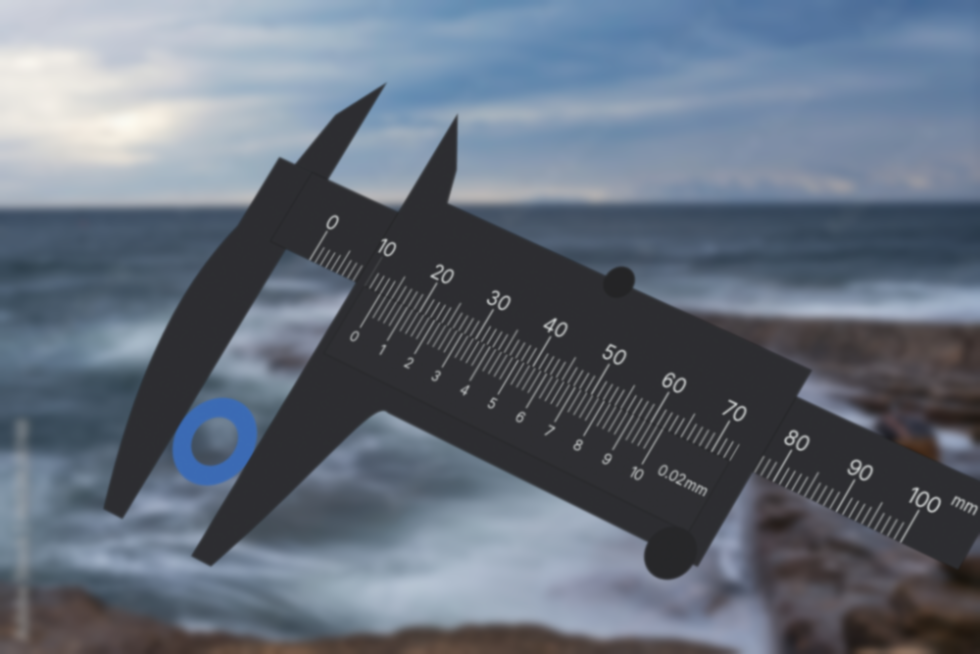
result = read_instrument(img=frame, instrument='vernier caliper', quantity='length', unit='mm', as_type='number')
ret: 13.0 mm
